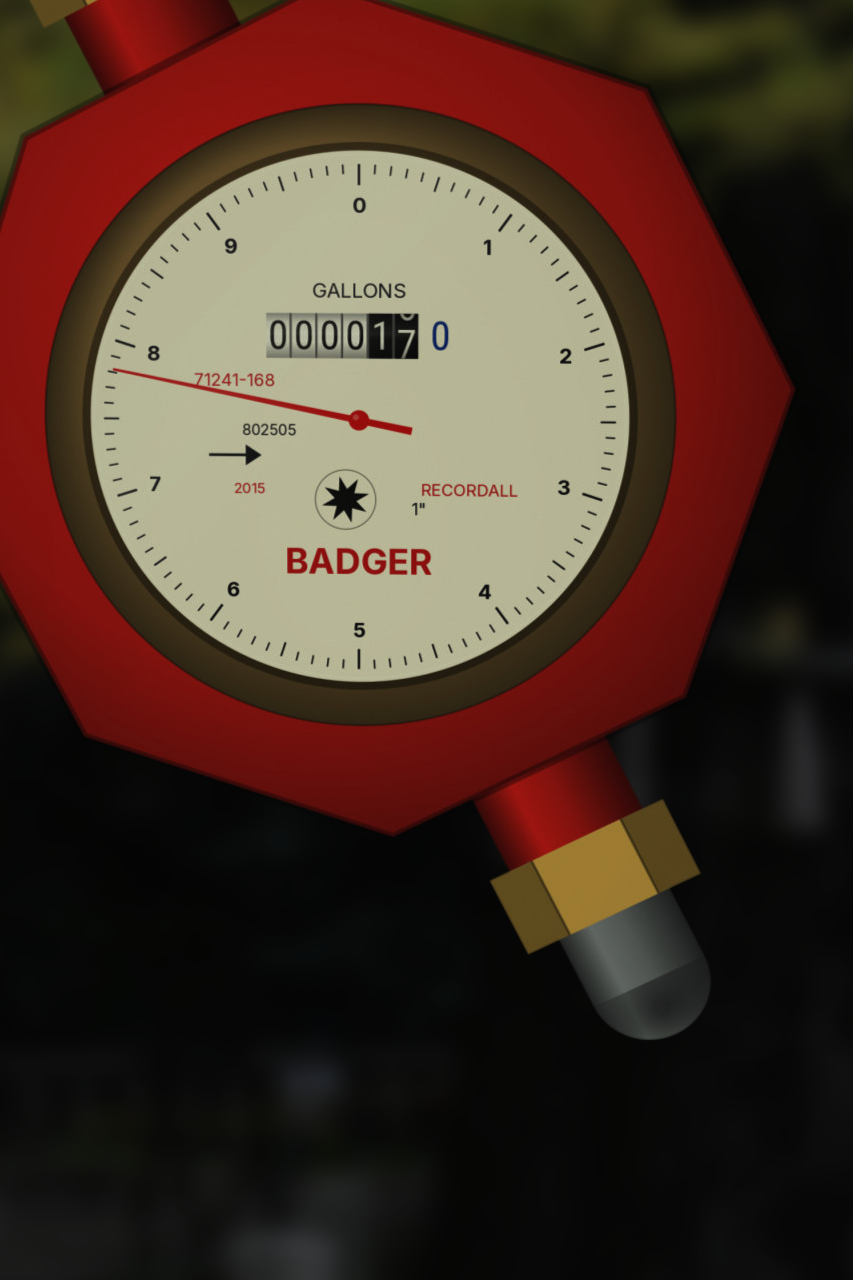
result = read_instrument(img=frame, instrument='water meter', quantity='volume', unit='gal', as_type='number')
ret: 167.8 gal
